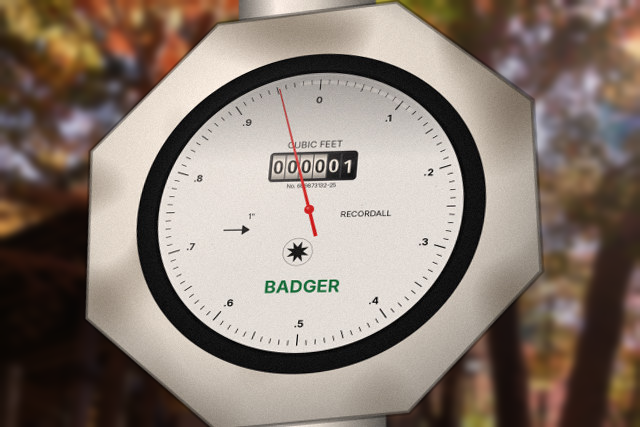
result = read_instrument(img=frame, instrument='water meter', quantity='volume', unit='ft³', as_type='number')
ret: 0.95 ft³
